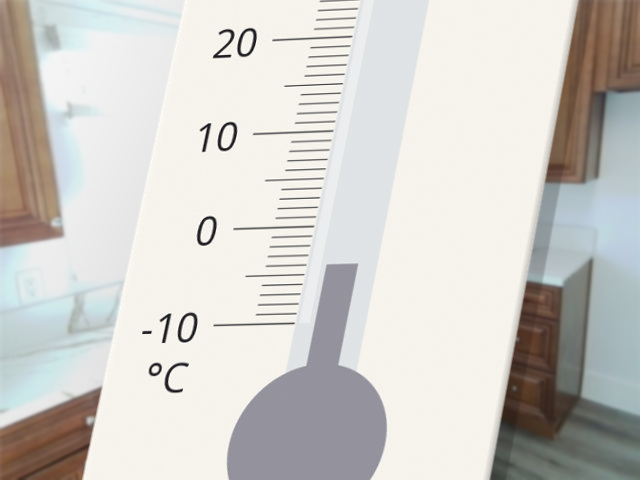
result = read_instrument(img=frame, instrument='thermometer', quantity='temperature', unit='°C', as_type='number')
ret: -4 °C
